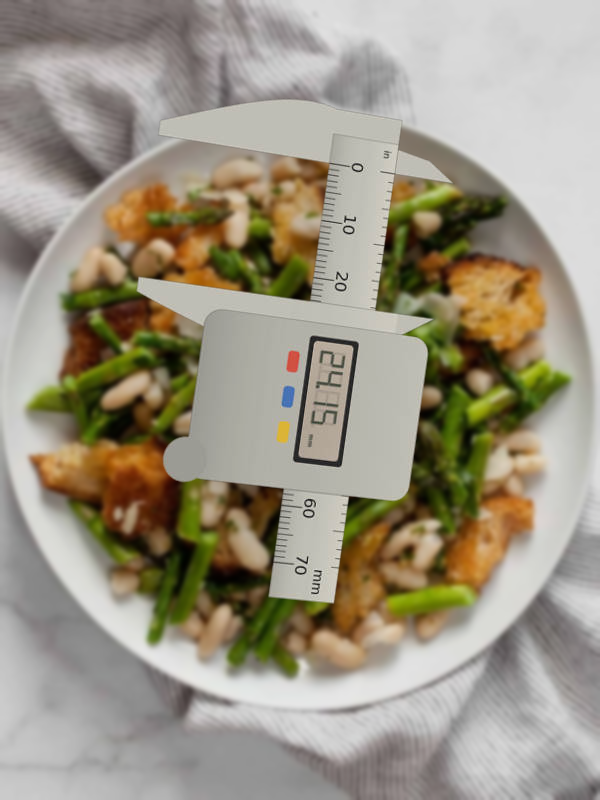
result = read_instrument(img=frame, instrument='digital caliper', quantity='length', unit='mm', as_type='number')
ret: 24.15 mm
